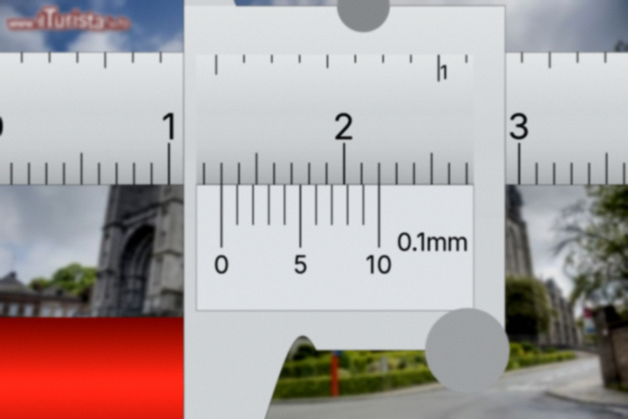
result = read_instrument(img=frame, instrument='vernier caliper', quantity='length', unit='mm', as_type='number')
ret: 13.0 mm
